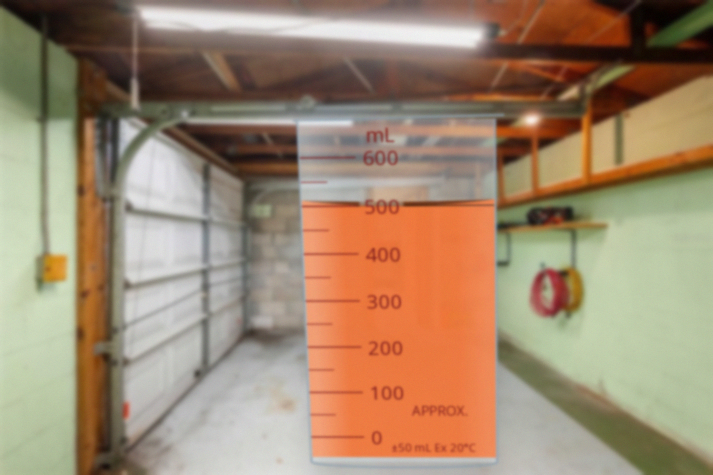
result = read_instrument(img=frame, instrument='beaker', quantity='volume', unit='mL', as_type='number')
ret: 500 mL
